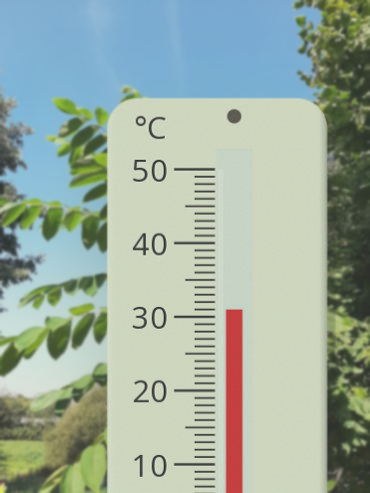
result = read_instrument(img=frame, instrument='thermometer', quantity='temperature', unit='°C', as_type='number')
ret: 31 °C
